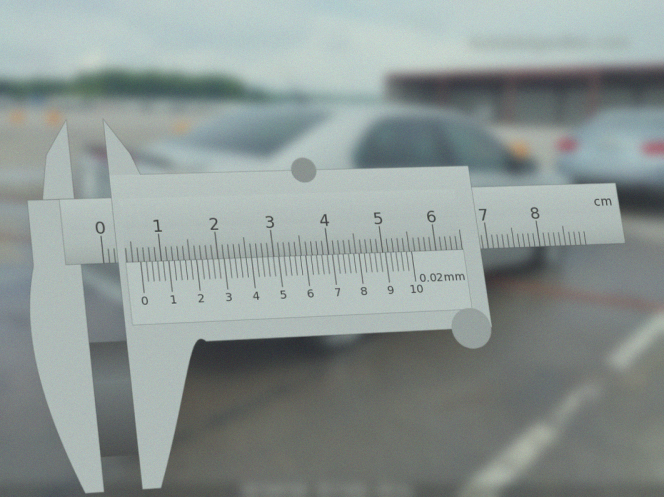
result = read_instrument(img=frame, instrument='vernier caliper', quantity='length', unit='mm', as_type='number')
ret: 6.4 mm
